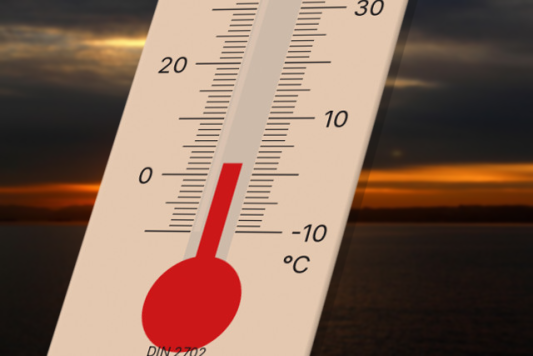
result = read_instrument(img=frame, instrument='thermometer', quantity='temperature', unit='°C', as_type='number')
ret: 2 °C
